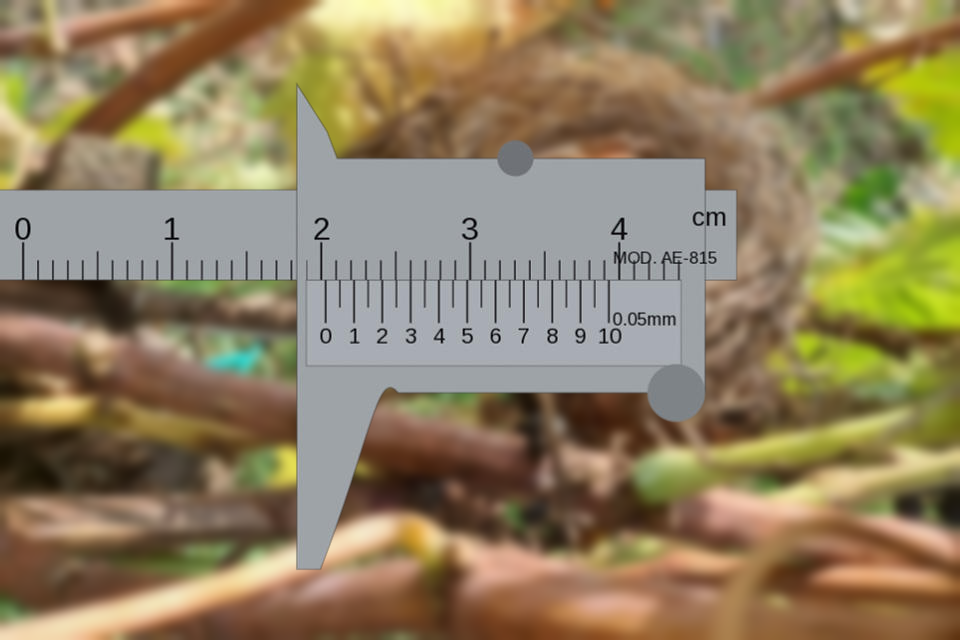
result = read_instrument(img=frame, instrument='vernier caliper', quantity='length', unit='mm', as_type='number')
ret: 20.3 mm
